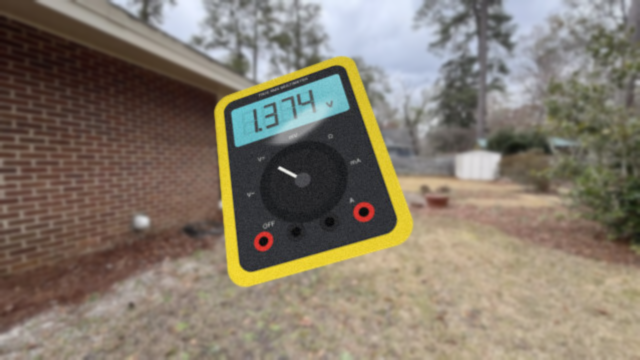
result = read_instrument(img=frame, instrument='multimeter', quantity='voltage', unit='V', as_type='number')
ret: 1.374 V
